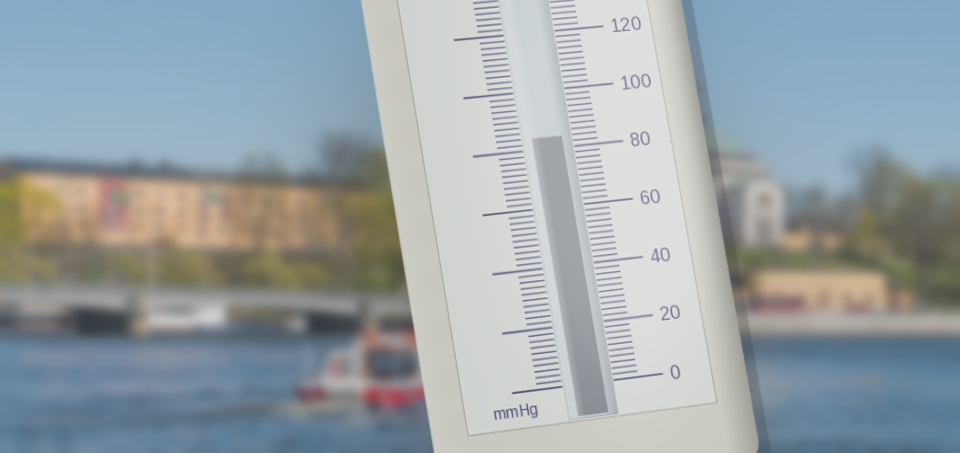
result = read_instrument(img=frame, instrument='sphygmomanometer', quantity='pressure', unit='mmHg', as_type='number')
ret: 84 mmHg
